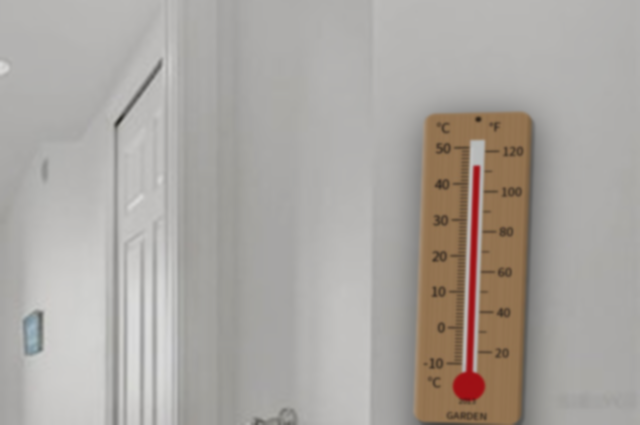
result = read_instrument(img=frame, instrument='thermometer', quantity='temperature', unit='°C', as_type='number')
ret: 45 °C
